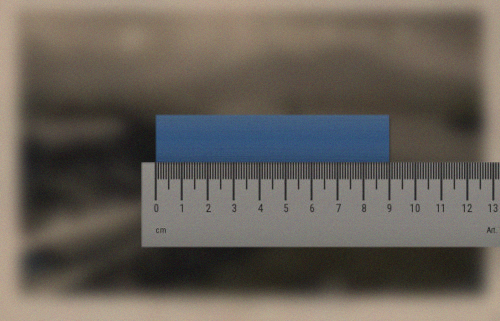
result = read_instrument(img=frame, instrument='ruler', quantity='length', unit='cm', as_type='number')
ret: 9 cm
